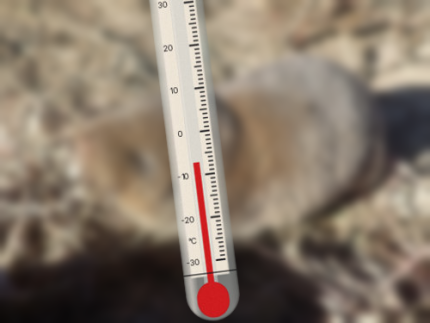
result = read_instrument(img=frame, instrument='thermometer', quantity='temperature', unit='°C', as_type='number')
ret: -7 °C
